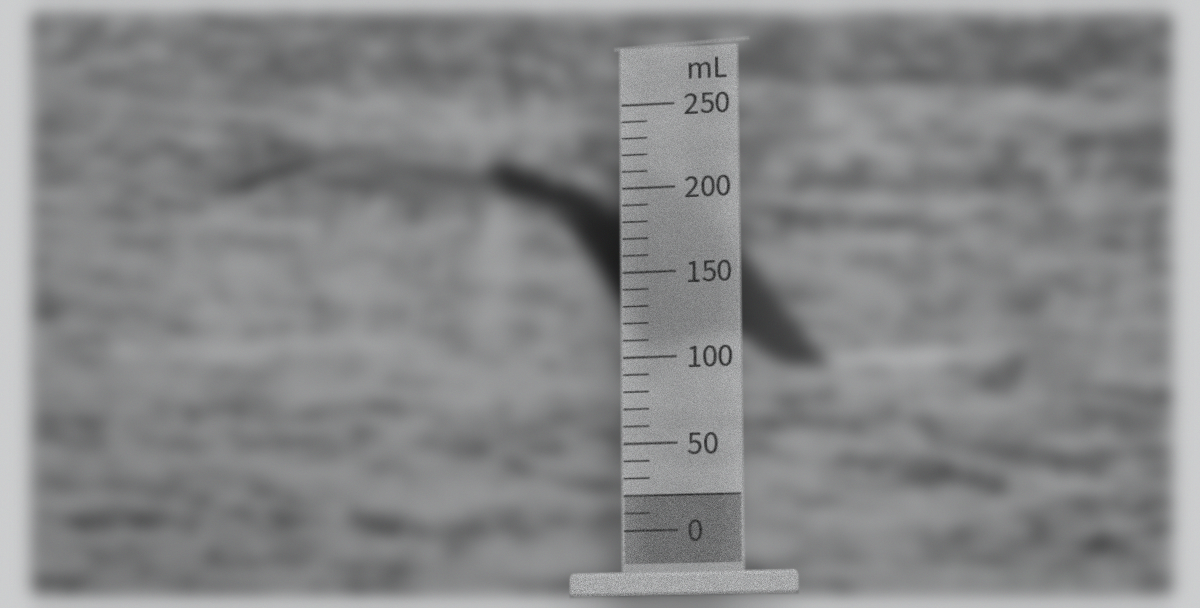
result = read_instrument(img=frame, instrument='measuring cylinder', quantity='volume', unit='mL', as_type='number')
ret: 20 mL
